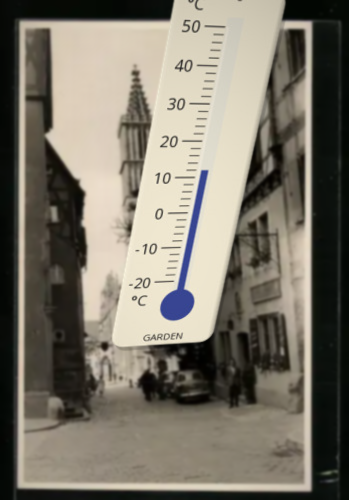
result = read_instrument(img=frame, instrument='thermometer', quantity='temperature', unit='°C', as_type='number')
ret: 12 °C
